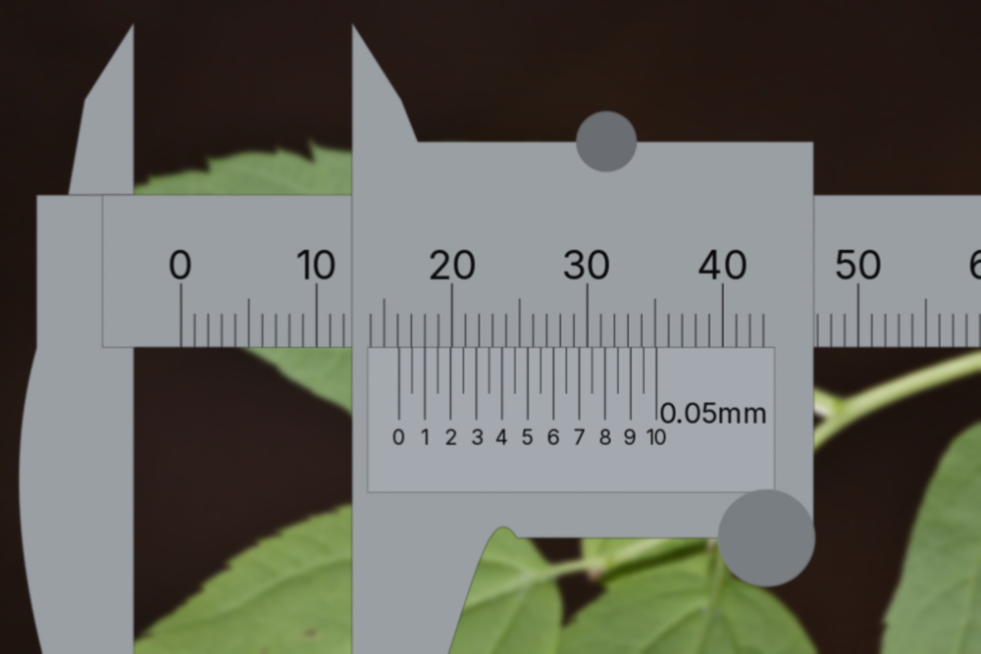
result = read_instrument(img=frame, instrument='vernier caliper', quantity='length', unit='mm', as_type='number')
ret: 16.1 mm
